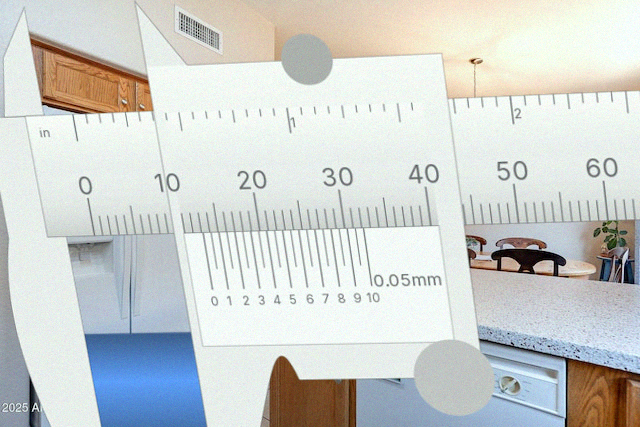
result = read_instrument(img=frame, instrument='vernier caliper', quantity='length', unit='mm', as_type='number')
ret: 13.2 mm
